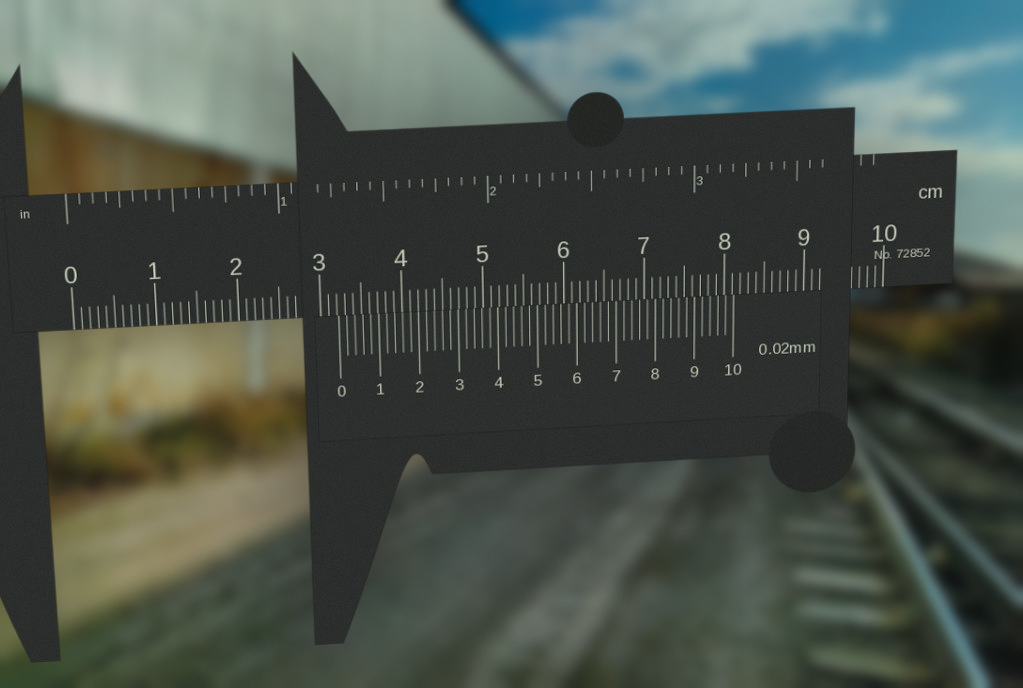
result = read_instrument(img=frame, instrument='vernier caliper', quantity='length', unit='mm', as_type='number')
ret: 32.2 mm
